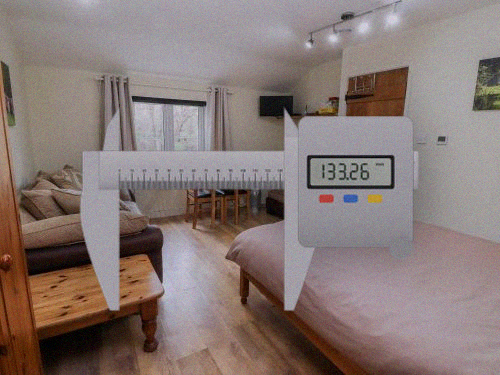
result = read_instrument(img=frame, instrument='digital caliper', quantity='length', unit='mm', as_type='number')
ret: 133.26 mm
